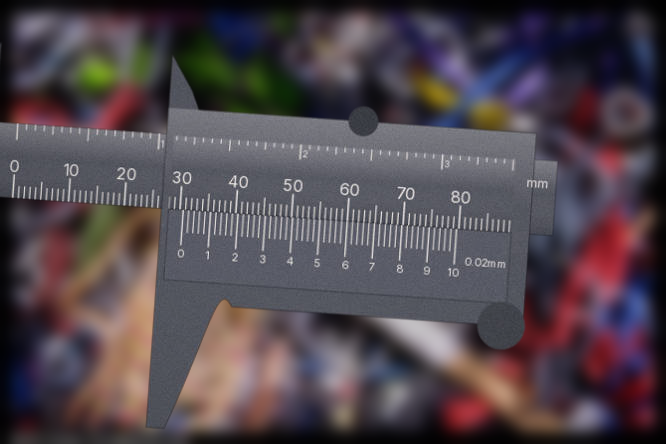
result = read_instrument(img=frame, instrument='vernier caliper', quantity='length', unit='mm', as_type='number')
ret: 30.6 mm
